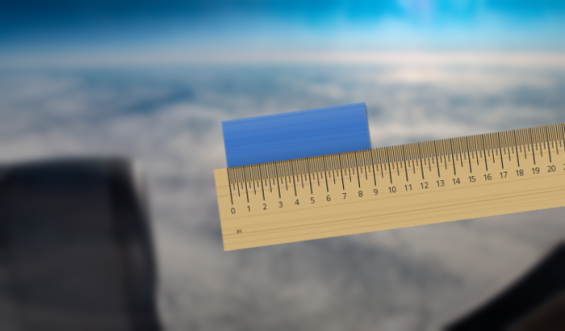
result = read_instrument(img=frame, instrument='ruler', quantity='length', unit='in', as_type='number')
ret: 9 in
